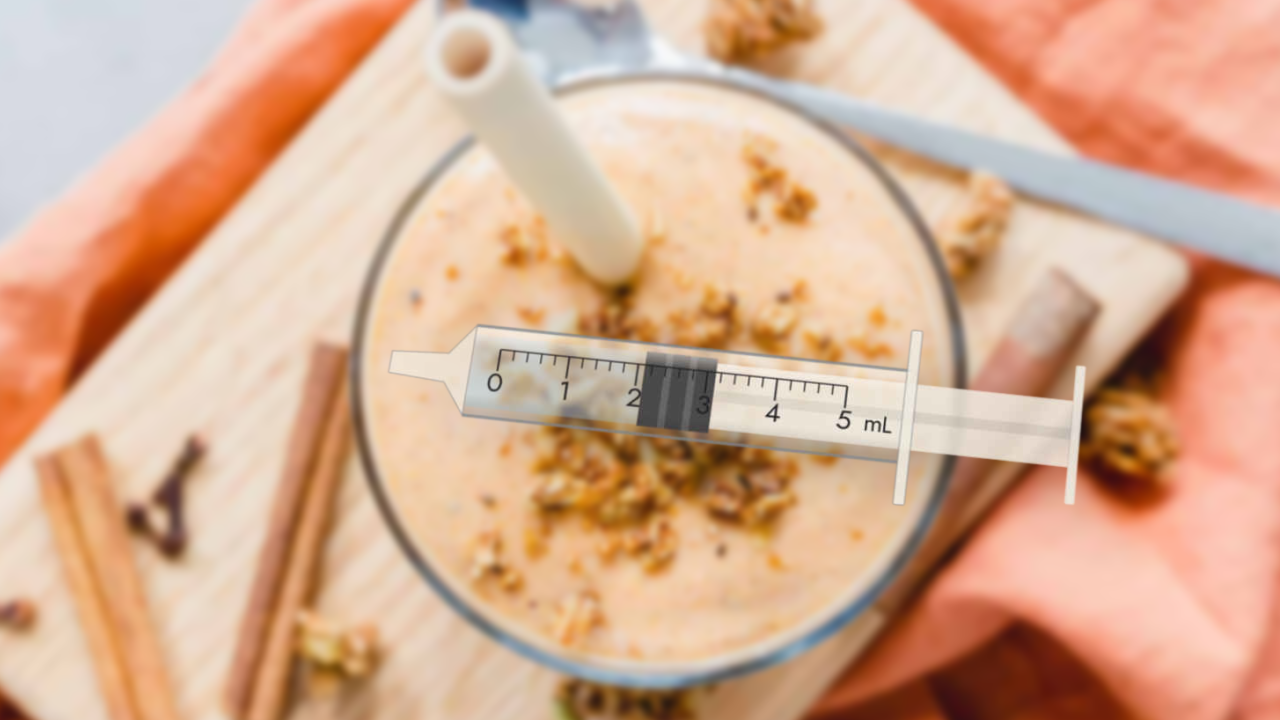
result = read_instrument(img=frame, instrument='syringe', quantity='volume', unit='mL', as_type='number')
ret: 2.1 mL
